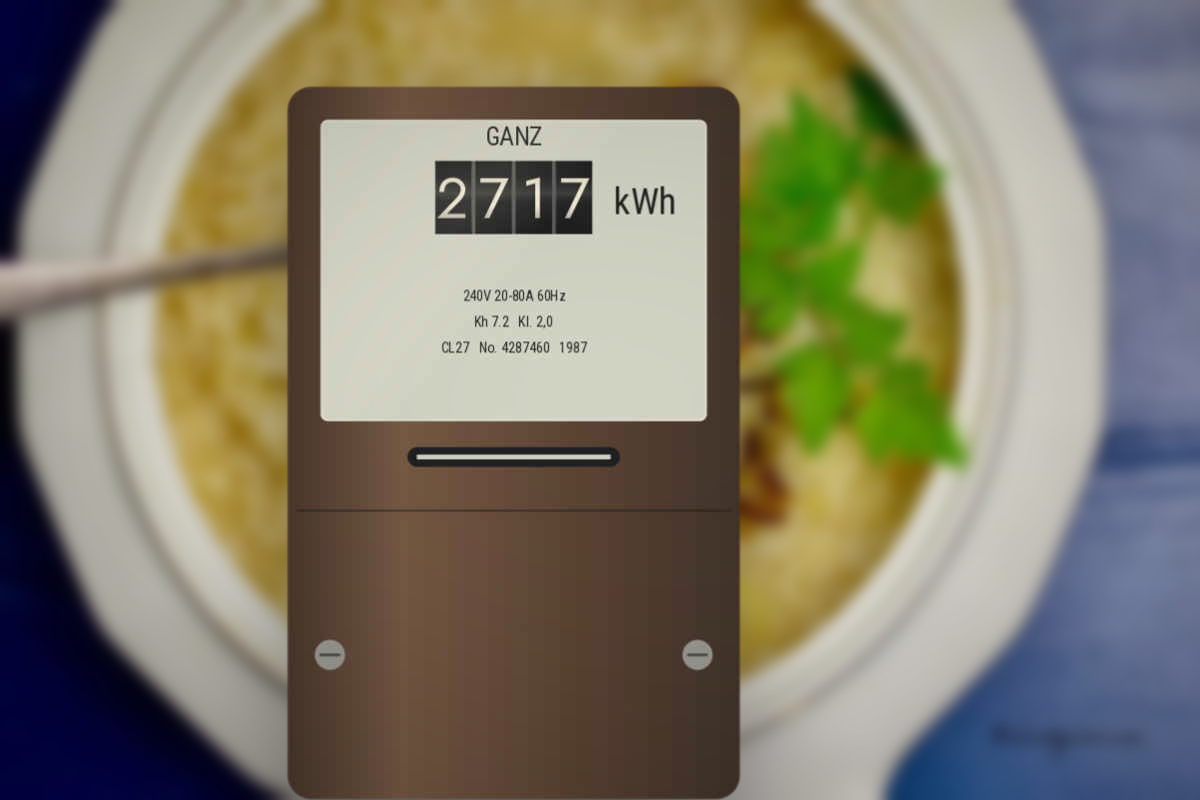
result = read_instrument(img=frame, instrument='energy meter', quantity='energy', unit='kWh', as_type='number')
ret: 2717 kWh
